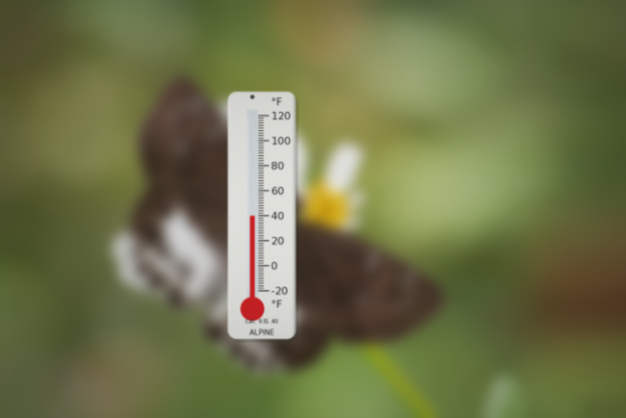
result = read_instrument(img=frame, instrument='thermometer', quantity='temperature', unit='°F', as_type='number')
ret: 40 °F
